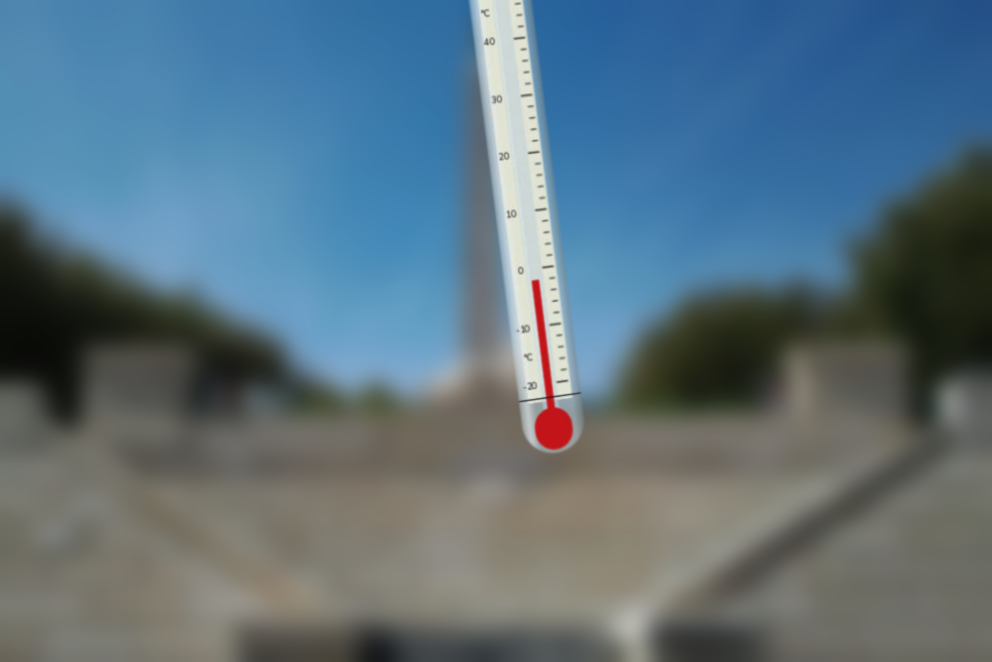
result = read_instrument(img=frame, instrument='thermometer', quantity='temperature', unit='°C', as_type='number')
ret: -2 °C
